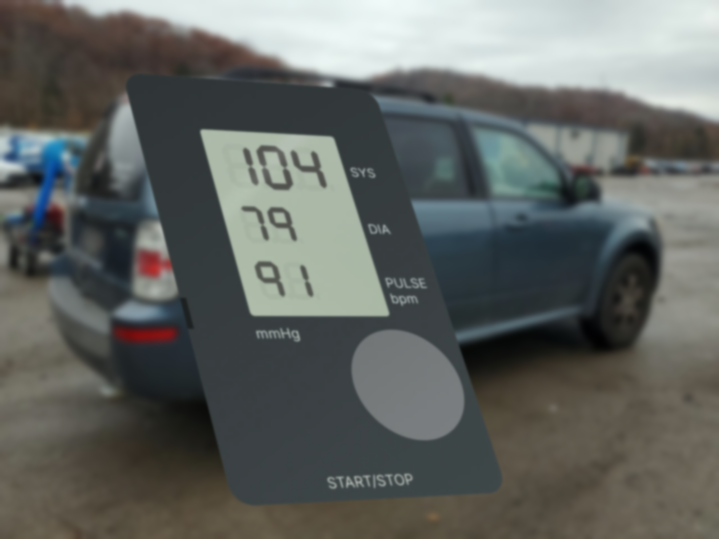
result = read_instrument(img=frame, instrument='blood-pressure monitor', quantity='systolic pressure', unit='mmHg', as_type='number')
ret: 104 mmHg
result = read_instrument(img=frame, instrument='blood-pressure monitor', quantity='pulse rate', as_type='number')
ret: 91 bpm
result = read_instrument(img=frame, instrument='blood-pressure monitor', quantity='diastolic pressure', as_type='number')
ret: 79 mmHg
